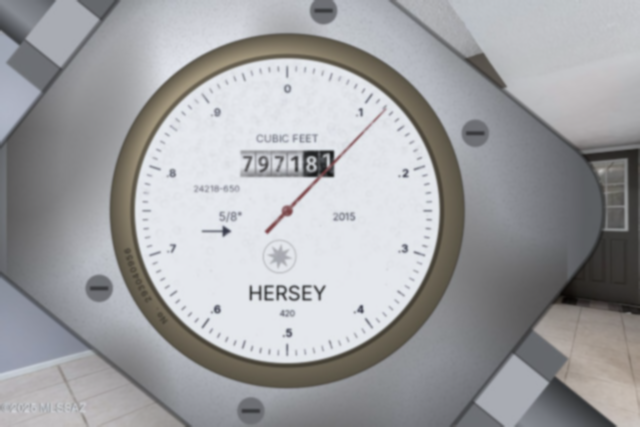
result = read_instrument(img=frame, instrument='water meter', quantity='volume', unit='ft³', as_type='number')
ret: 797181.12 ft³
